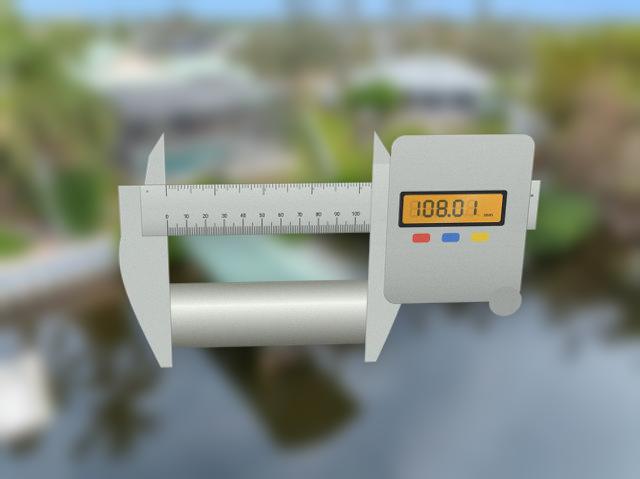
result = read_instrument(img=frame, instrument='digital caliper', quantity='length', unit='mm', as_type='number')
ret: 108.01 mm
